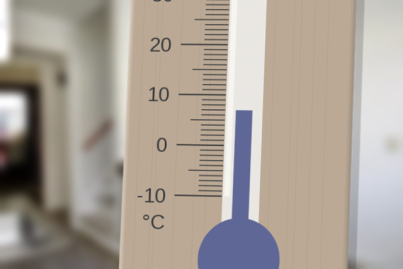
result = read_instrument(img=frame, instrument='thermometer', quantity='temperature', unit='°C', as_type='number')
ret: 7 °C
